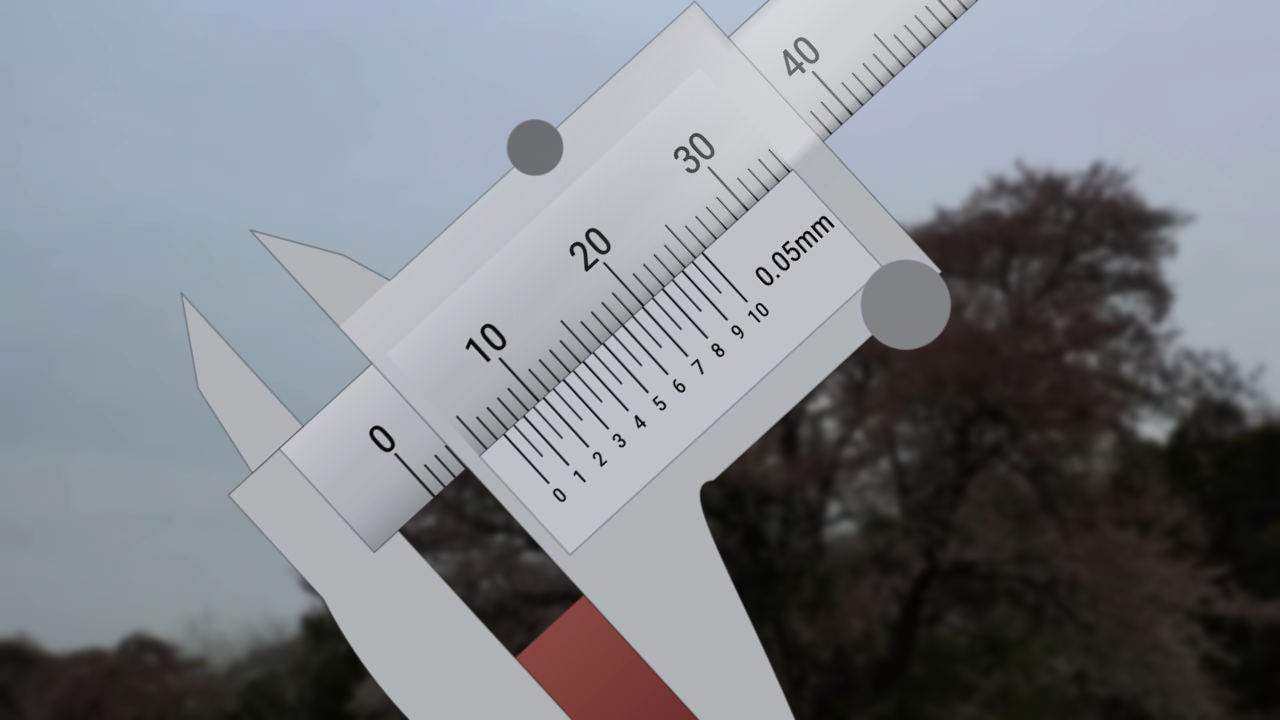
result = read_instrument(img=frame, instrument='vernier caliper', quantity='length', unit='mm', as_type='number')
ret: 6.6 mm
